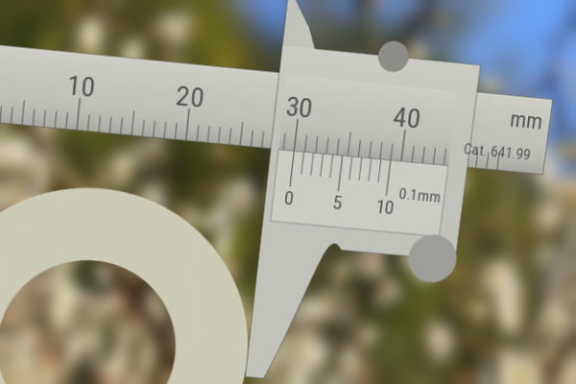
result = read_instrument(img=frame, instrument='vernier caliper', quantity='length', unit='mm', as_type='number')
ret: 30.0 mm
